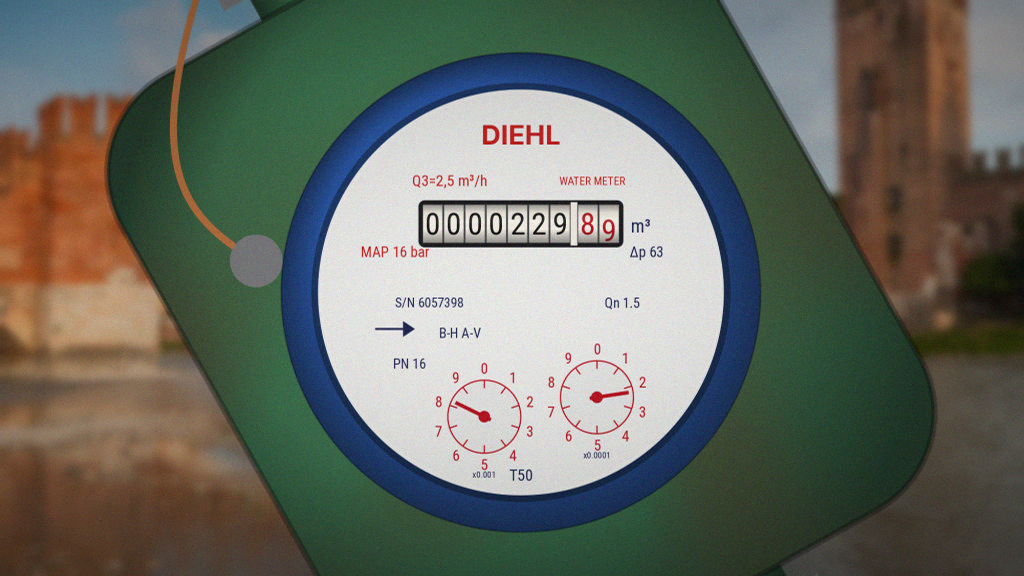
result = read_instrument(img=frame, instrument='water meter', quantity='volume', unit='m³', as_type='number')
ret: 229.8882 m³
